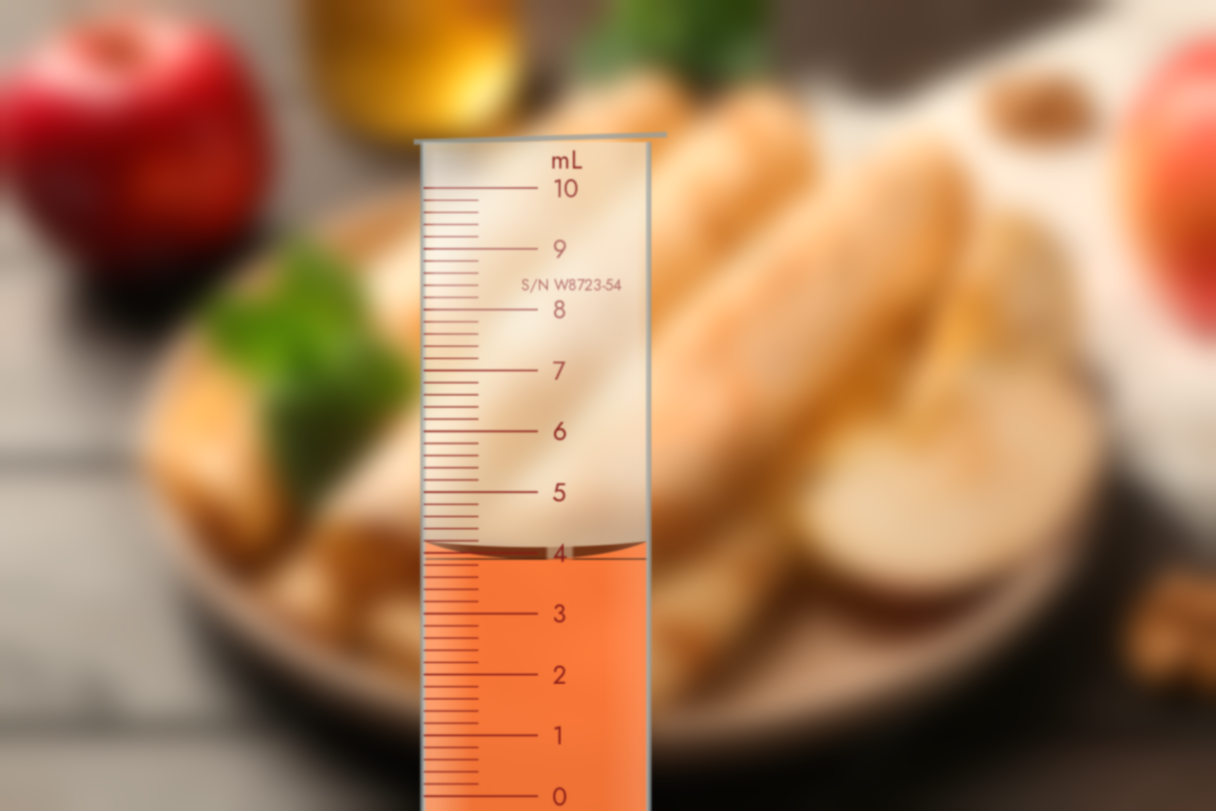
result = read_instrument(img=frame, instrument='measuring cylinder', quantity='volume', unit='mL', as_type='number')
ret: 3.9 mL
